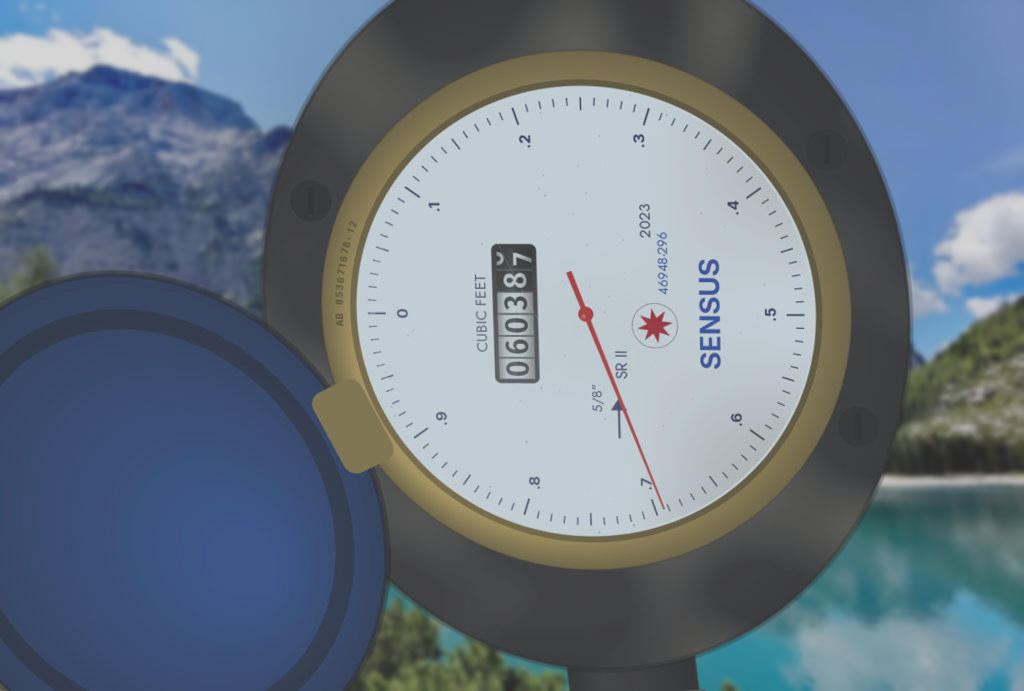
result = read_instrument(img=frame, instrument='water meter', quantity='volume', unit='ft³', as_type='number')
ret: 60386.69 ft³
